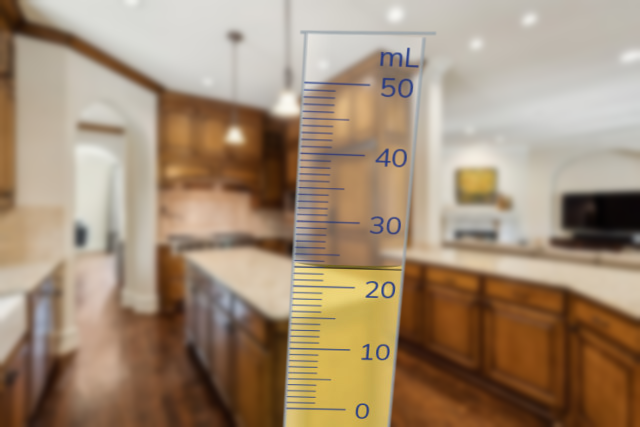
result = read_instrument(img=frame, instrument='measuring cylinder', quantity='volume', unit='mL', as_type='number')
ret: 23 mL
